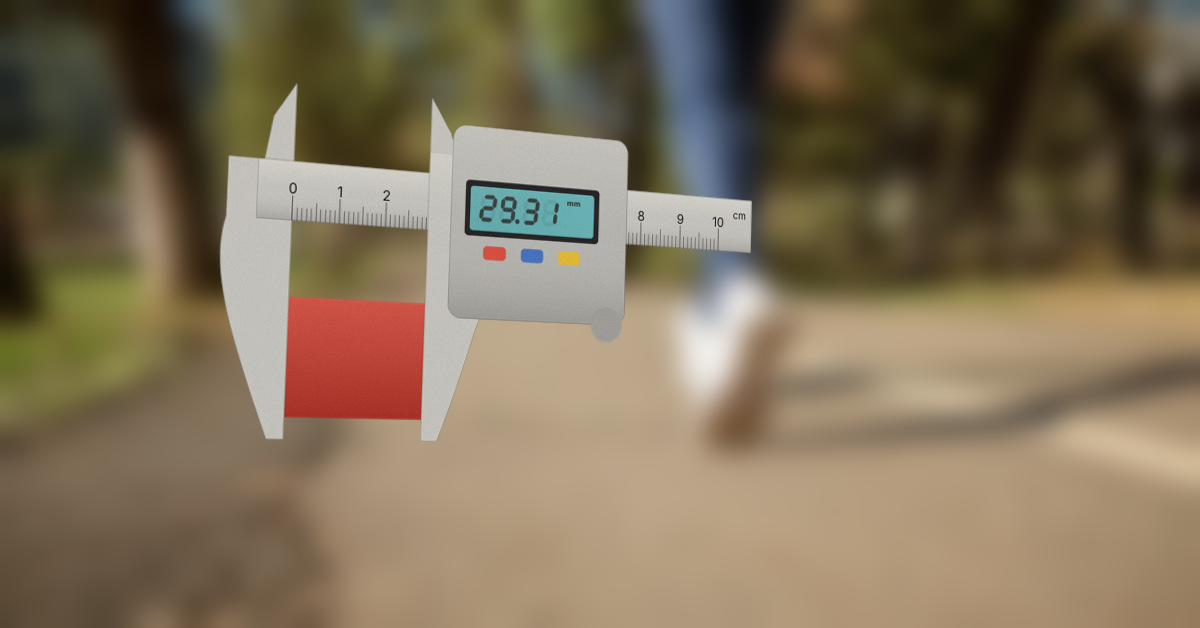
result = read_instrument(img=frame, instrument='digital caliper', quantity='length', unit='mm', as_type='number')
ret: 29.31 mm
